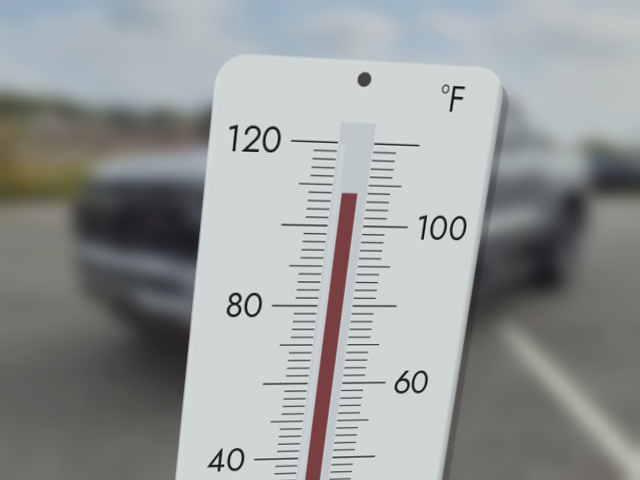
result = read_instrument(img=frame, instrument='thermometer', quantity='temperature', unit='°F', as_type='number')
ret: 108 °F
